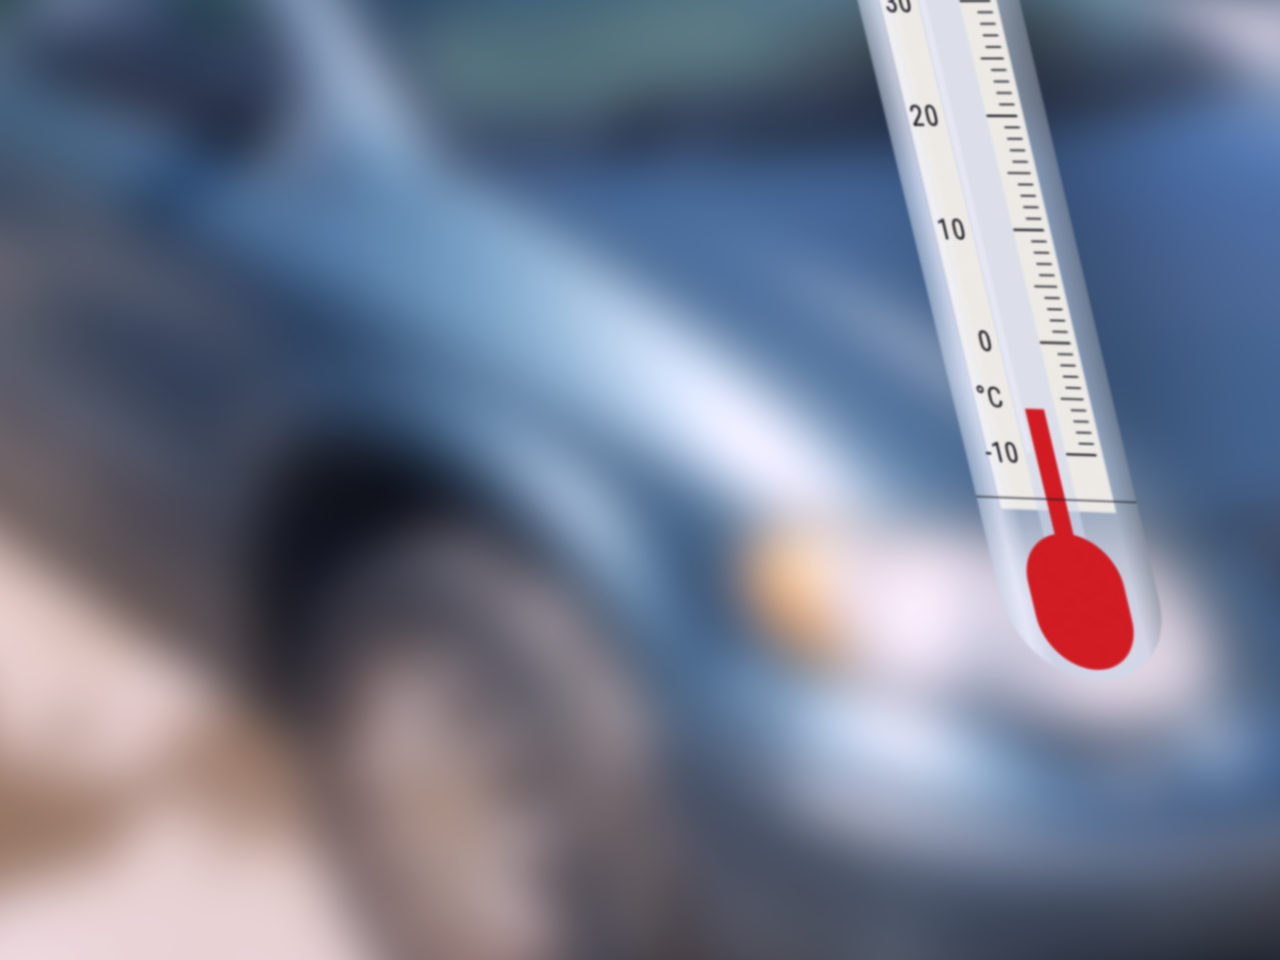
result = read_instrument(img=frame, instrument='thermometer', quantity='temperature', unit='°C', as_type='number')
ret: -6 °C
